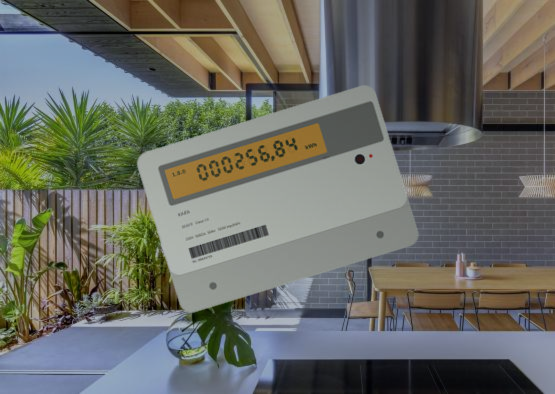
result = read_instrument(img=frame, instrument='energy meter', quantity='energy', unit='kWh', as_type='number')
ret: 256.84 kWh
